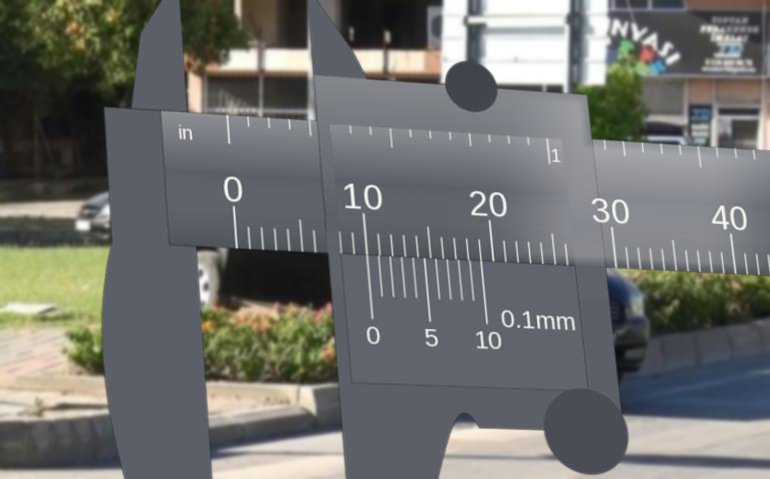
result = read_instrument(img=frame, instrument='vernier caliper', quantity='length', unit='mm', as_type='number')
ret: 10.0 mm
